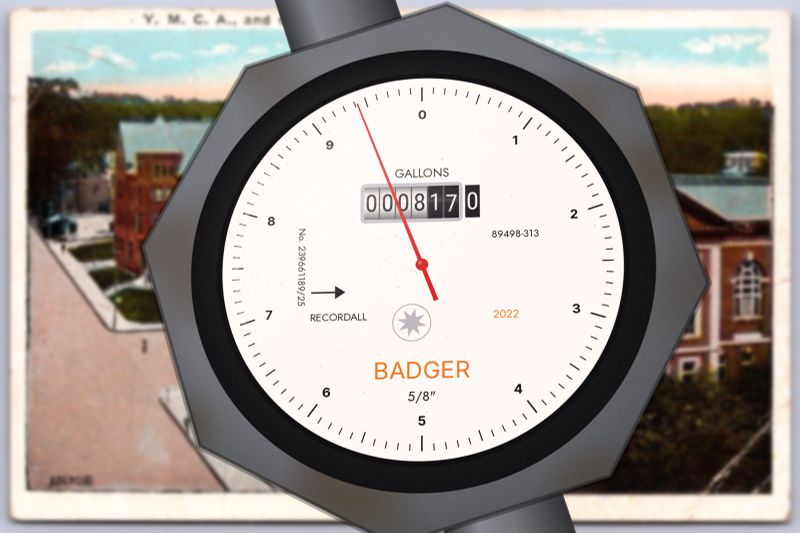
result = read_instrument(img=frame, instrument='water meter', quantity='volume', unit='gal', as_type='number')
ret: 8169.4 gal
